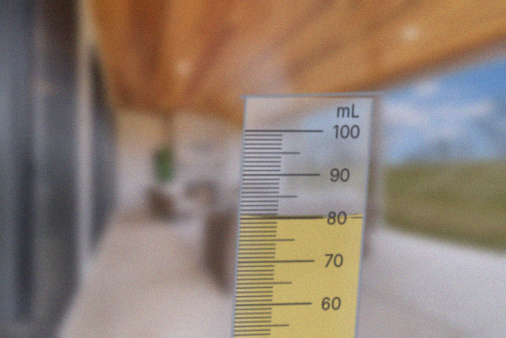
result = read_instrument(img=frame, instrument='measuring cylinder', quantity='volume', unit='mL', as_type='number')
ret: 80 mL
